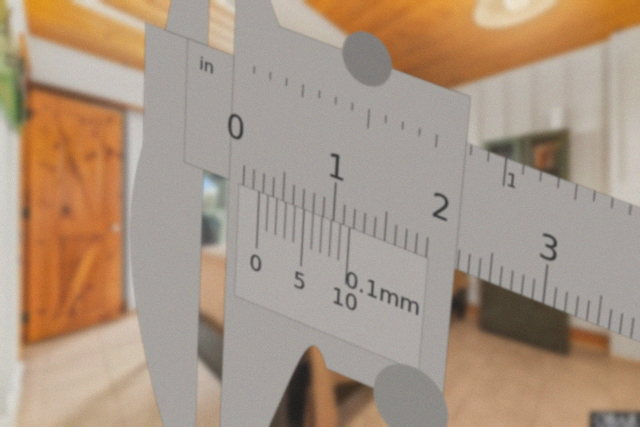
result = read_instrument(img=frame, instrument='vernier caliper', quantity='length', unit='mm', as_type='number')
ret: 2.6 mm
